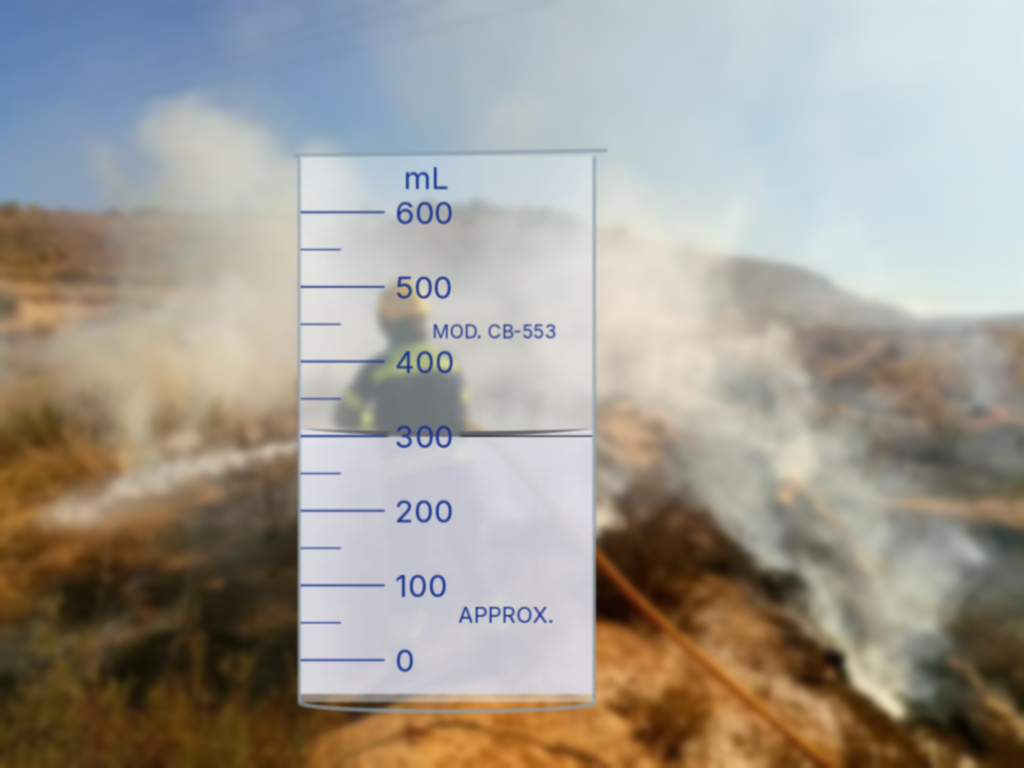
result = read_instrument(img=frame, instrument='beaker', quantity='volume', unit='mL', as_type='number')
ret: 300 mL
